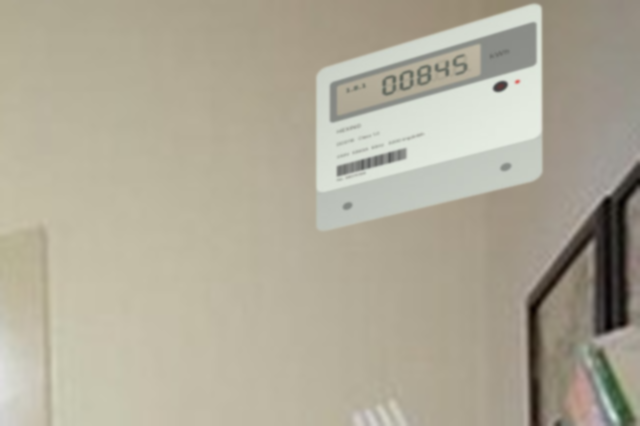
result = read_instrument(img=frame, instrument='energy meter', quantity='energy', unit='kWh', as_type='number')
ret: 845 kWh
